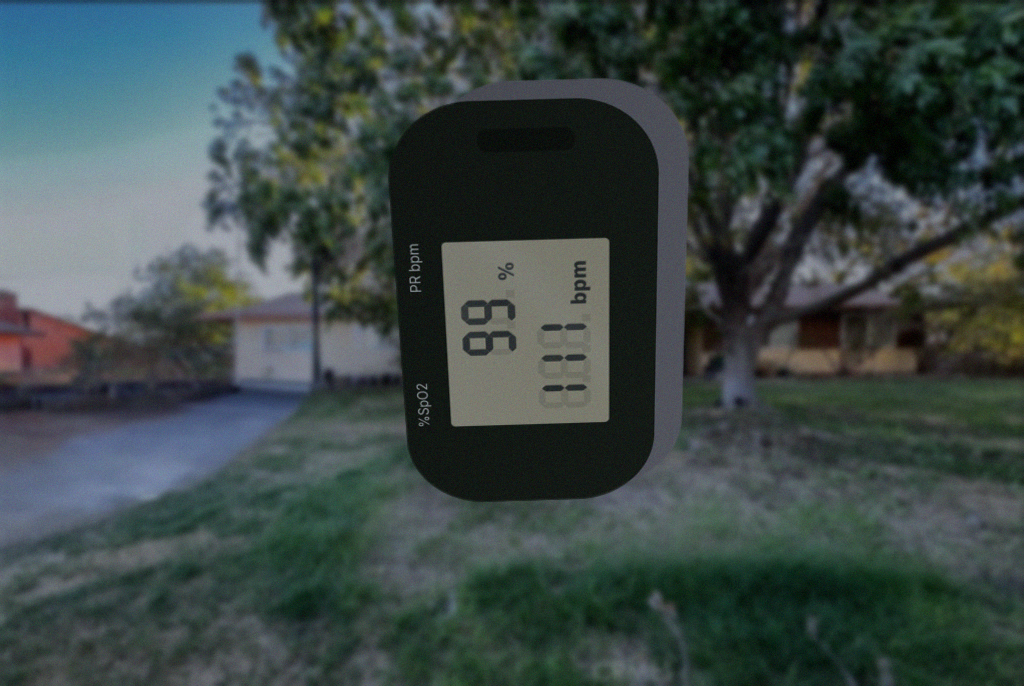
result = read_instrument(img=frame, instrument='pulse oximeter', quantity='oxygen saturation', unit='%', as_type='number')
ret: 99 %
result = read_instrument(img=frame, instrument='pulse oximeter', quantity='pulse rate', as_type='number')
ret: 111 bpm
